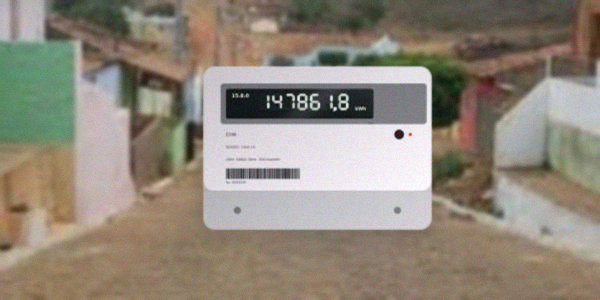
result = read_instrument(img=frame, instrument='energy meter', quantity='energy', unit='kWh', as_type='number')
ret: 147861.8 kWh
